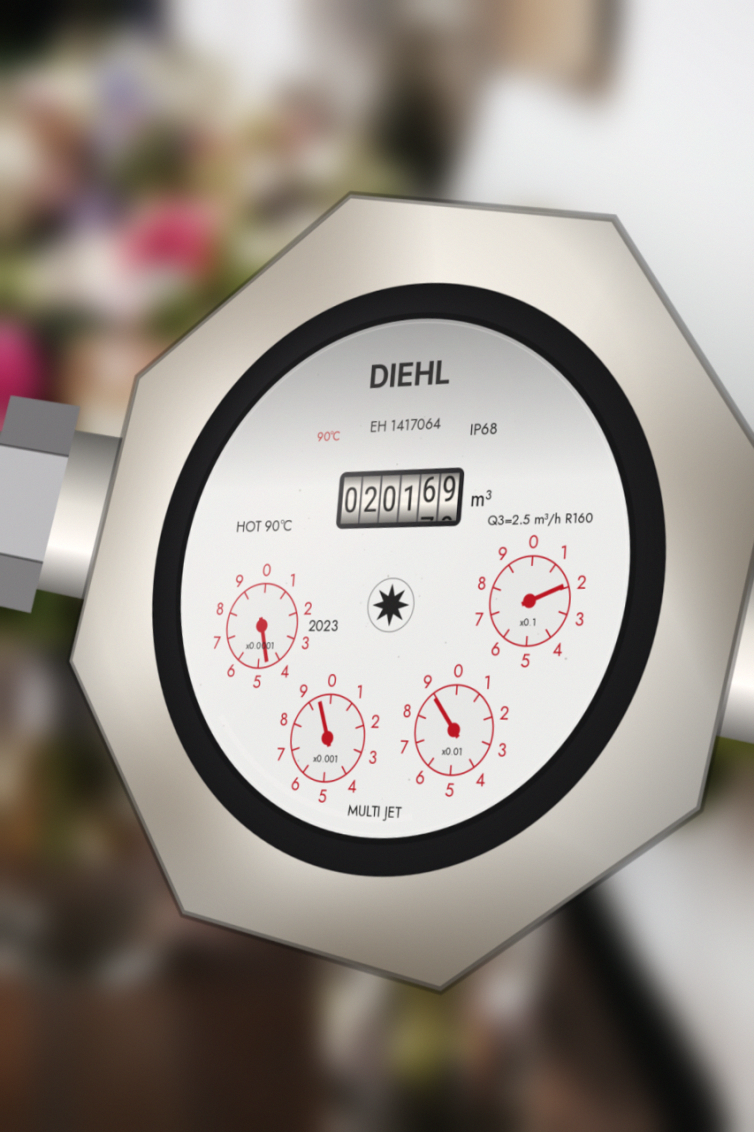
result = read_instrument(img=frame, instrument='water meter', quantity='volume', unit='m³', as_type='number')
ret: 20169.1894 m³
